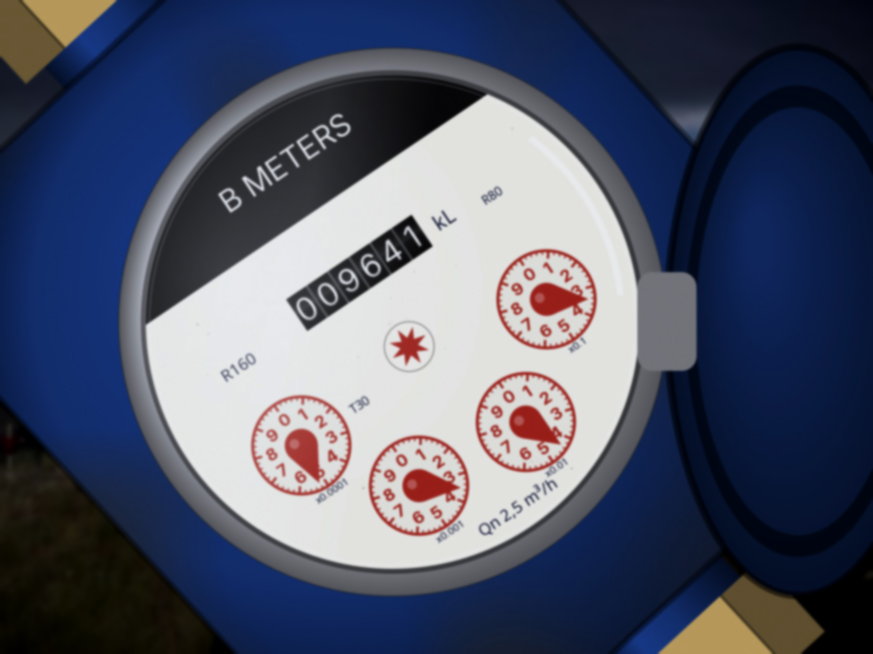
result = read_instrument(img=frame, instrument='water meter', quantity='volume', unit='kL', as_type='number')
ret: 9641.3435 kL
